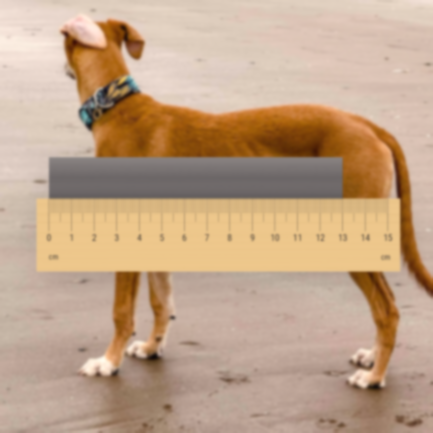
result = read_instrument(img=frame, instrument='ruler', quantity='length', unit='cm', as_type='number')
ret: 13 cm
